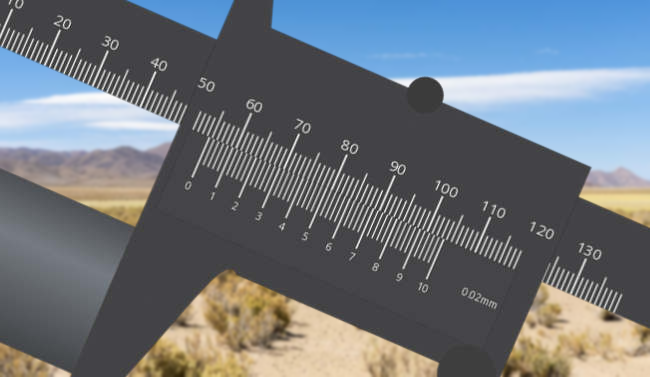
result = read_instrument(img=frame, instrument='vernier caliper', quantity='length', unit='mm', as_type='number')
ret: 54.5 mm
